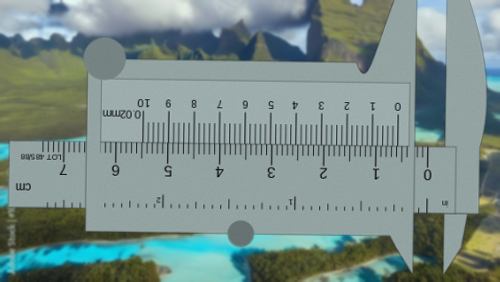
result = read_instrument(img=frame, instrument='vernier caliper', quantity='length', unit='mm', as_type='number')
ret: 5.8 mm
